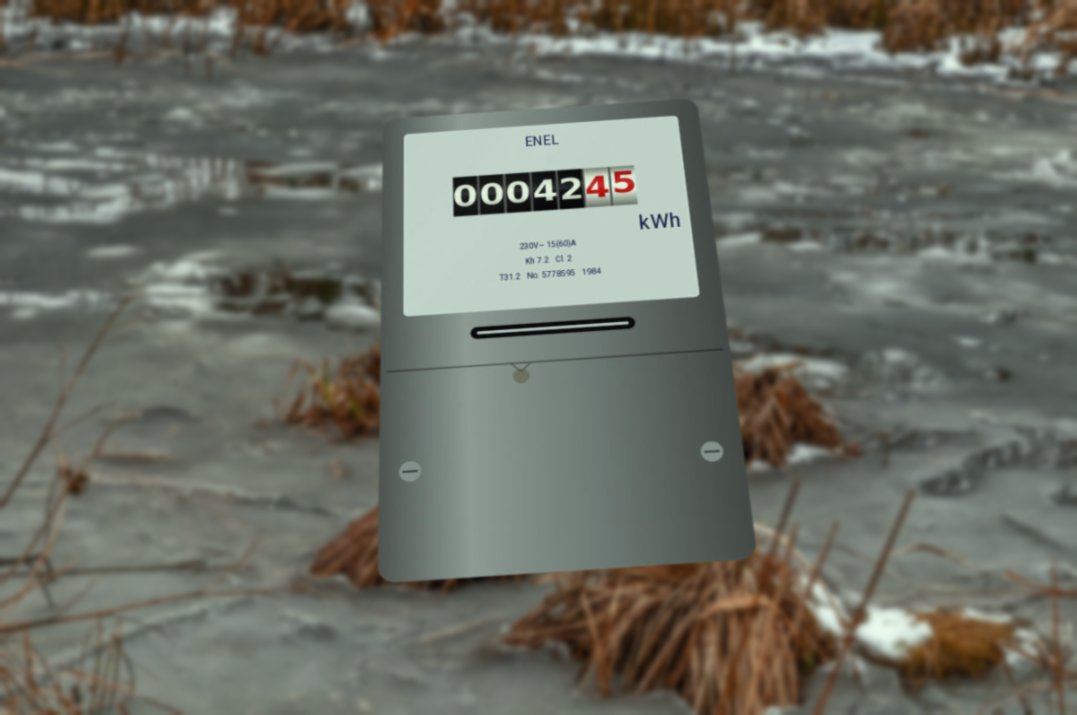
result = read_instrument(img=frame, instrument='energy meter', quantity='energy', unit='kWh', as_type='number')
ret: 42.45 kWh
